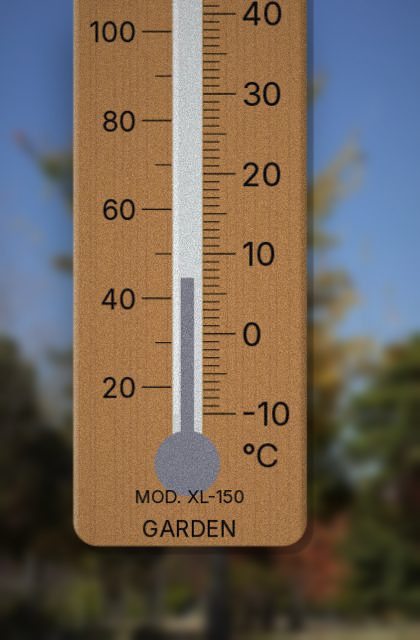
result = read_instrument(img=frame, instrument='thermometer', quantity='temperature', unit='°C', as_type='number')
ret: 7 °C
